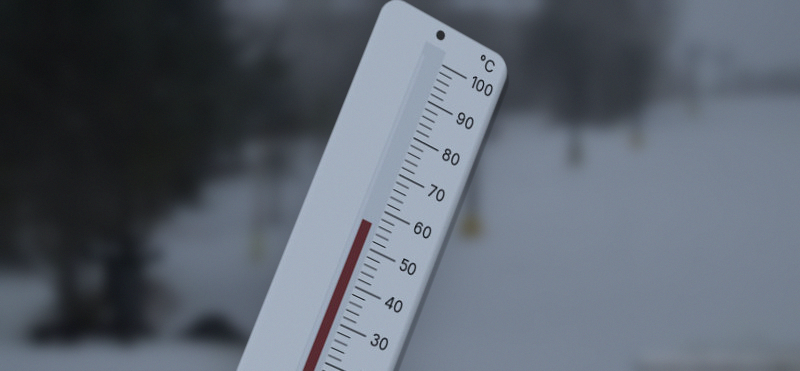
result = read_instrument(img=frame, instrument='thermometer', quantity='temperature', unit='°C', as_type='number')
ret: 56 °C
